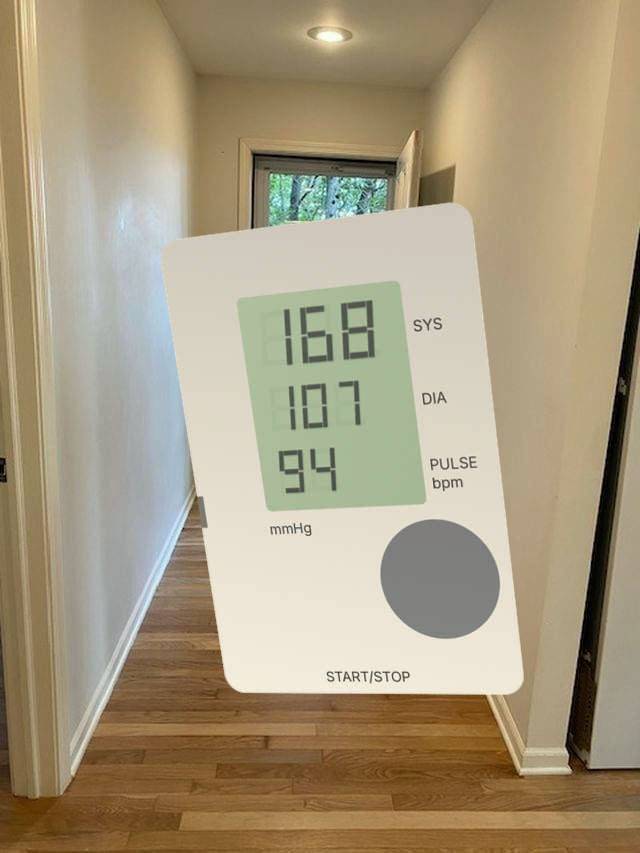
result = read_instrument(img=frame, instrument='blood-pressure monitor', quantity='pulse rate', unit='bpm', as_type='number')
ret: 94 bpm
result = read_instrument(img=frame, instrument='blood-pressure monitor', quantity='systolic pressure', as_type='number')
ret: 168 mmHg
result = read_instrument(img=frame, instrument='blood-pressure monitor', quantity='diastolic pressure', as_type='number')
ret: 107 mmHg
